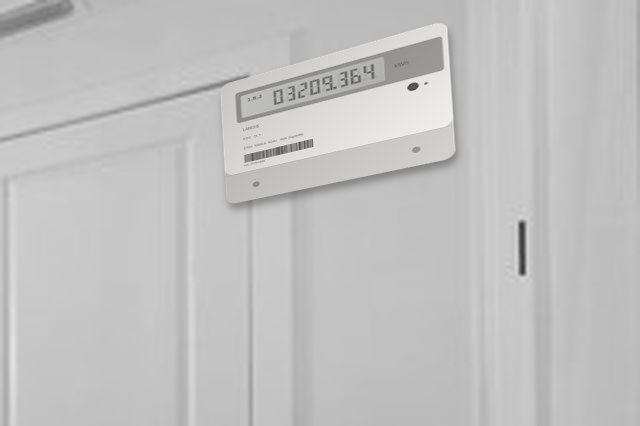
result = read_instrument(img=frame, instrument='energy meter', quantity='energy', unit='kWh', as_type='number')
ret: 3209.364 kWh
